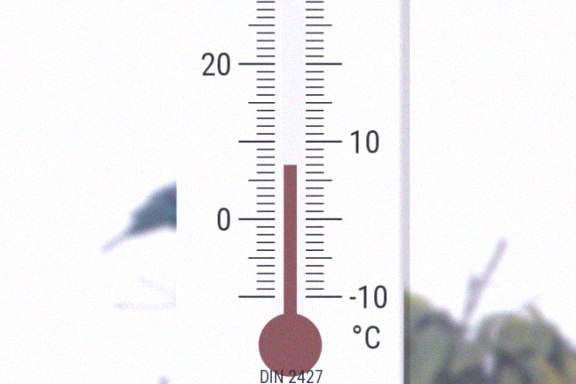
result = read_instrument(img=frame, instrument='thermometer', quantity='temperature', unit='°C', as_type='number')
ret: 7 °C
